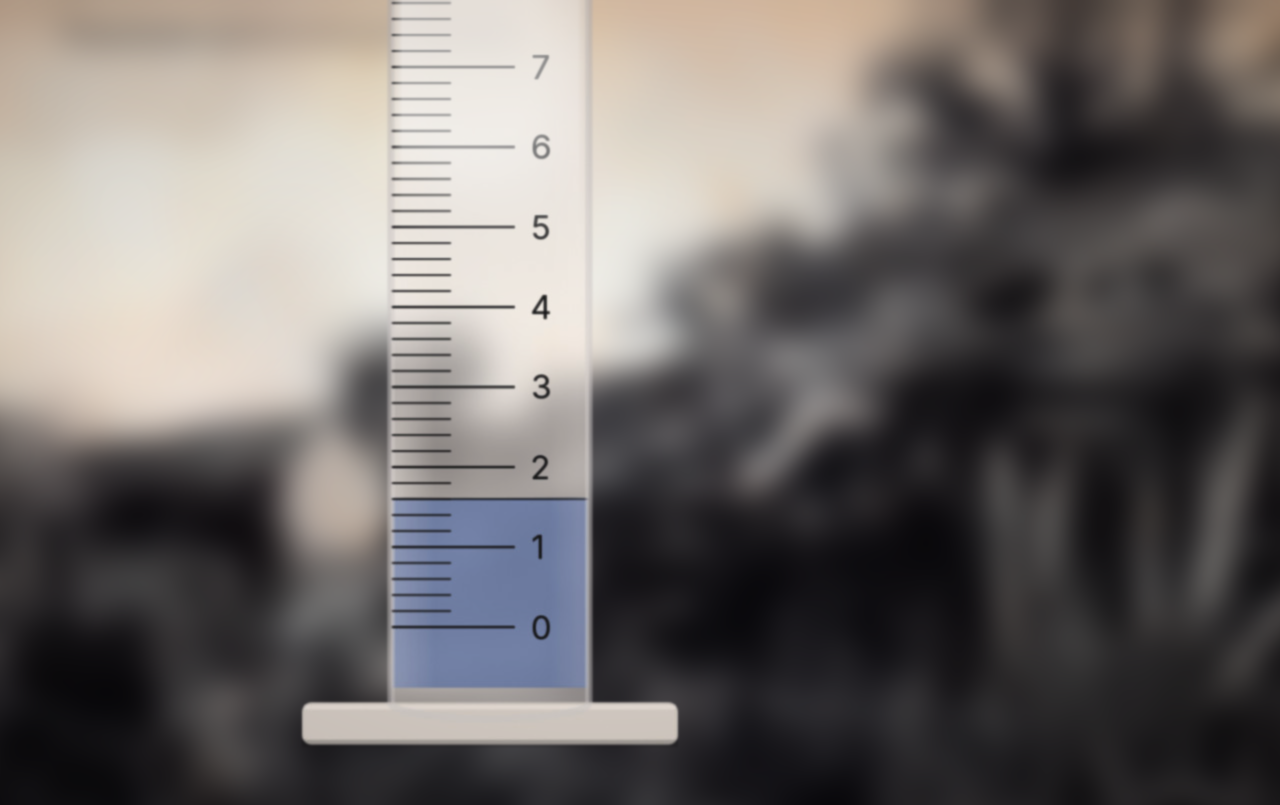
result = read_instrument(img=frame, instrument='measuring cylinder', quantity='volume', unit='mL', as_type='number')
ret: 1.6 mL
